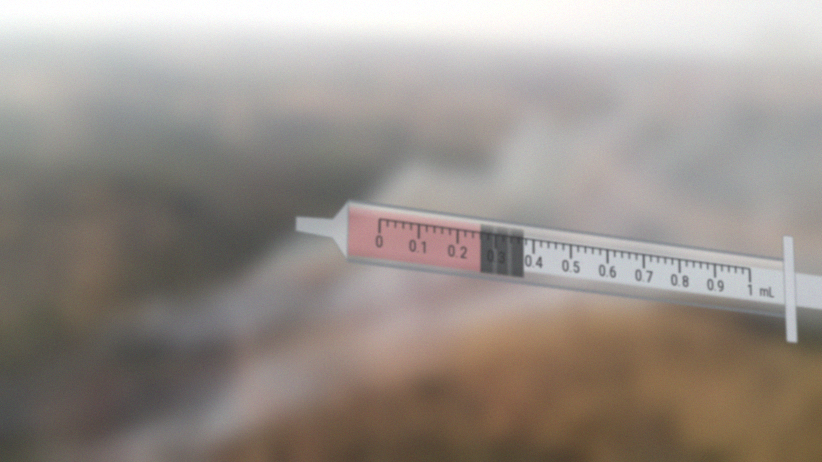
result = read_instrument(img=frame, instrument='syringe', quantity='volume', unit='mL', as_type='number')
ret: 0.26 mL
